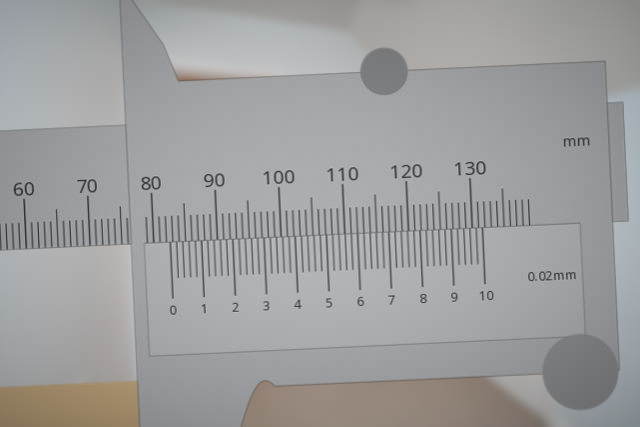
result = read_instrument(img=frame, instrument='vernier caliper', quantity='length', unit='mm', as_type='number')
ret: 82.6 mm
